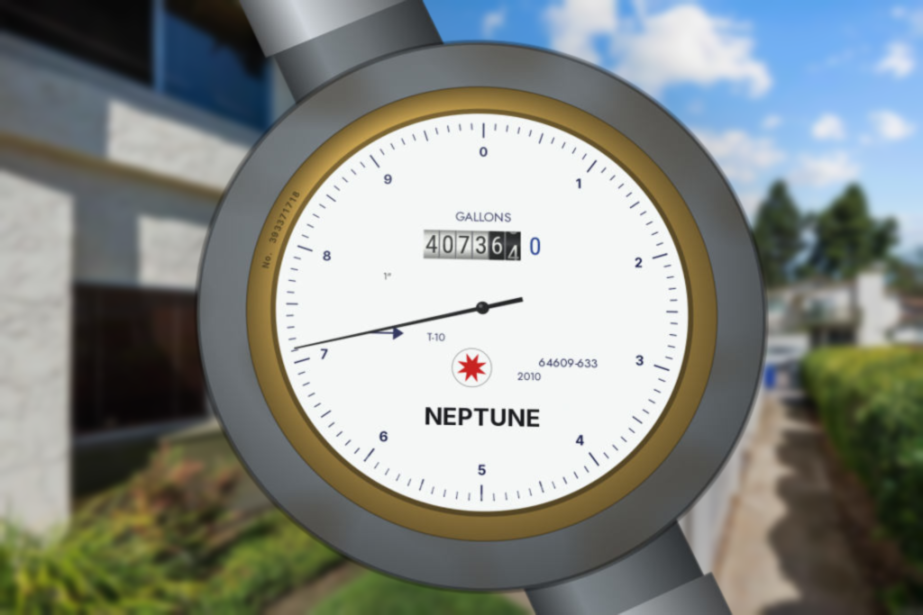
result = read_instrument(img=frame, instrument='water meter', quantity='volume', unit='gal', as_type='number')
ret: 4073637.1 gal
